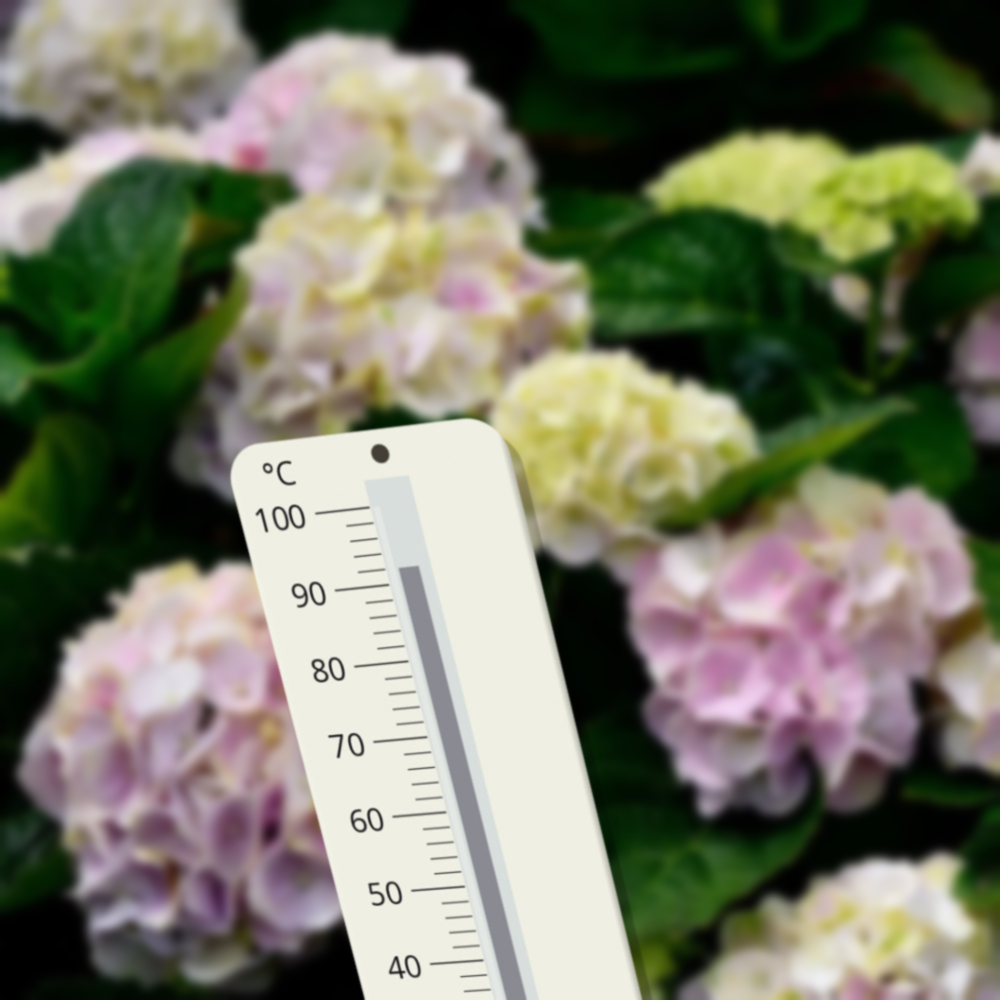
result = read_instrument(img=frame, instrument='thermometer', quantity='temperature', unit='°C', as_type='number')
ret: 92 °C
